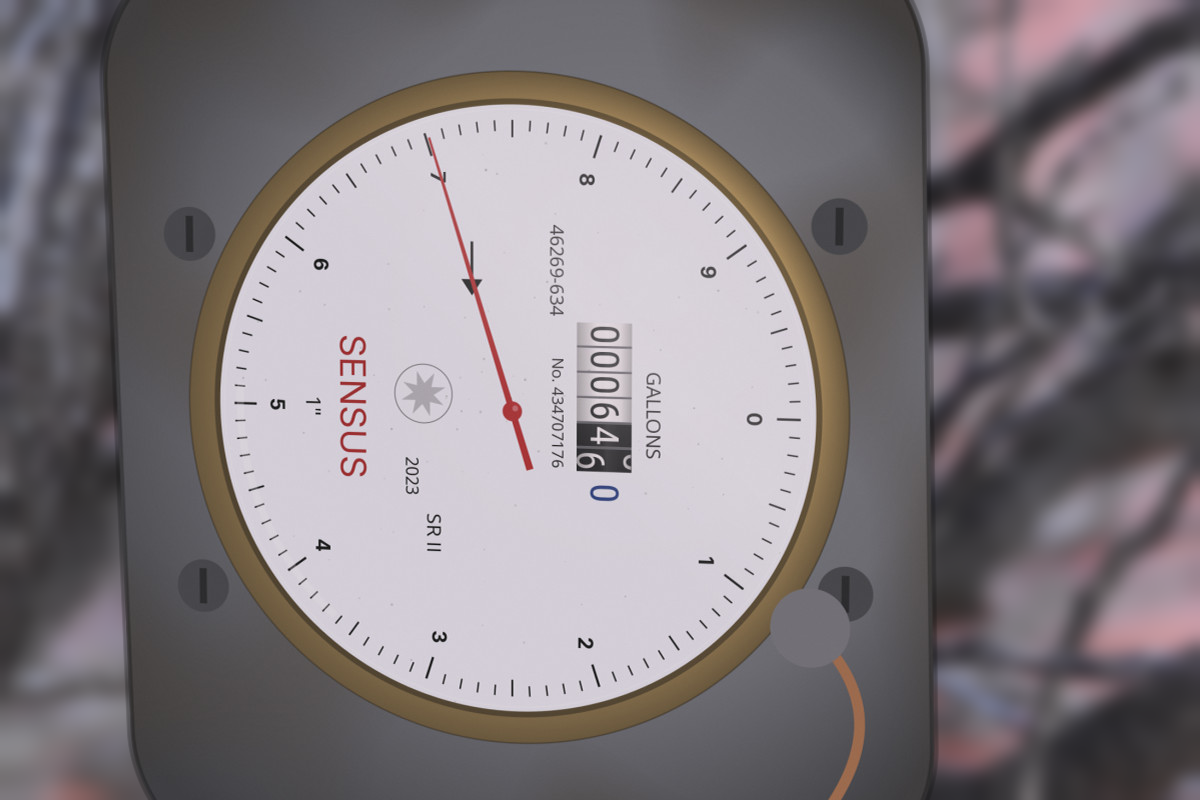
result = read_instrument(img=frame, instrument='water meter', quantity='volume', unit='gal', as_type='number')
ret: 6457.0 gal
